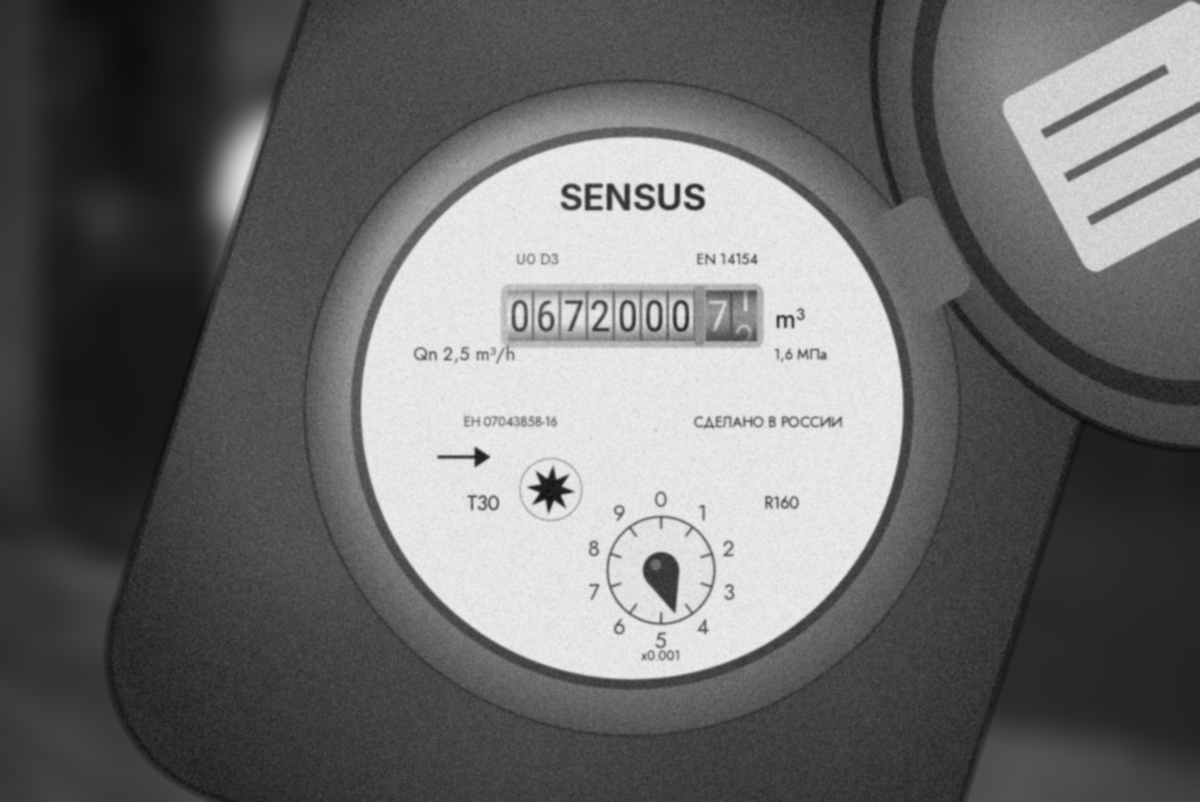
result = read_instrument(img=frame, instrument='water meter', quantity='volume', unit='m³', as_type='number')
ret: 672000.714 m³
